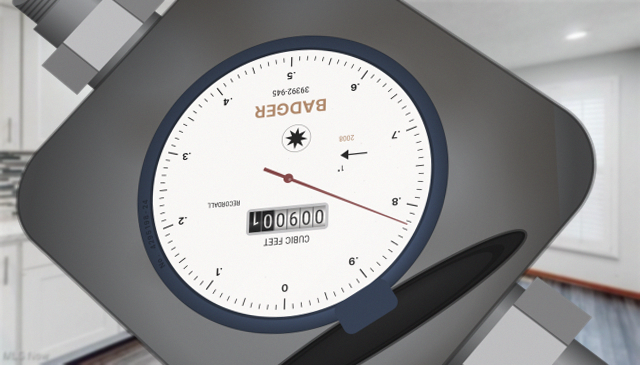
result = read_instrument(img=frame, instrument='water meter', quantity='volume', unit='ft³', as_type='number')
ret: 9000.82 ft³
